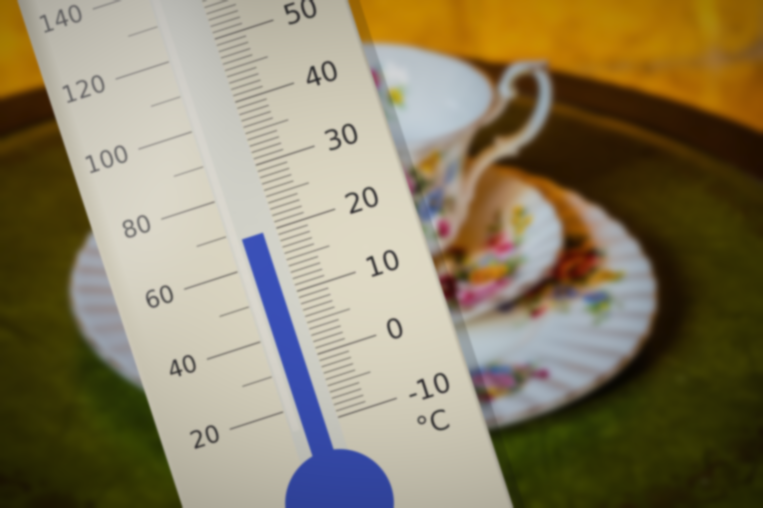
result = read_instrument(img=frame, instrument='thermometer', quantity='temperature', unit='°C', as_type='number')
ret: 20 °C
